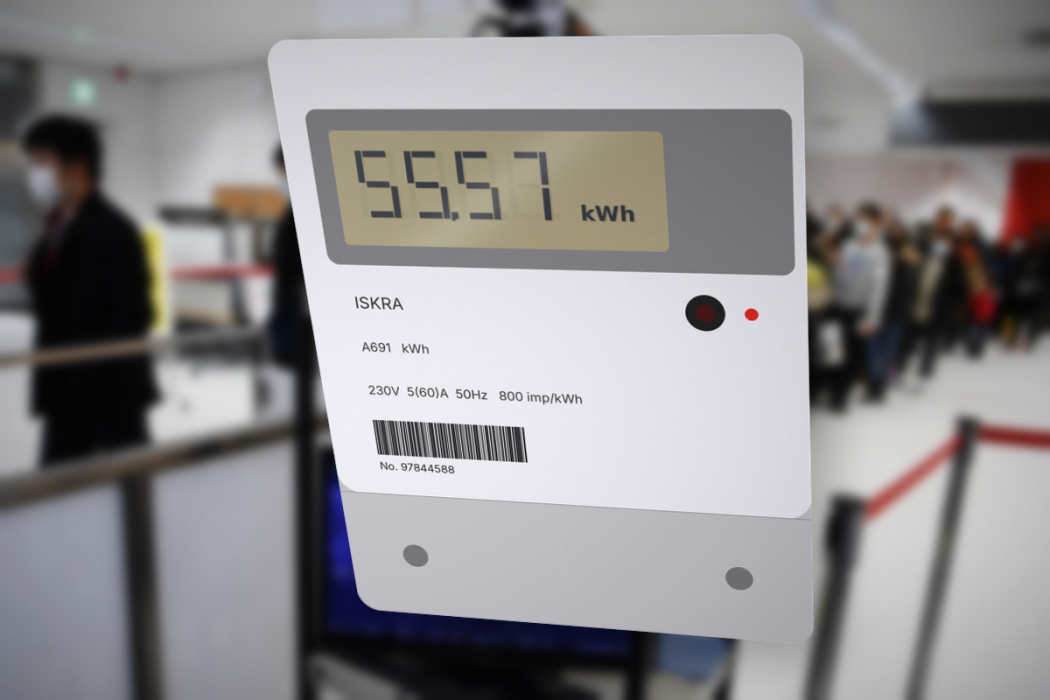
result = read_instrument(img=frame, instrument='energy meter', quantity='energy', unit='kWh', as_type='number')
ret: 55.57 kWh
